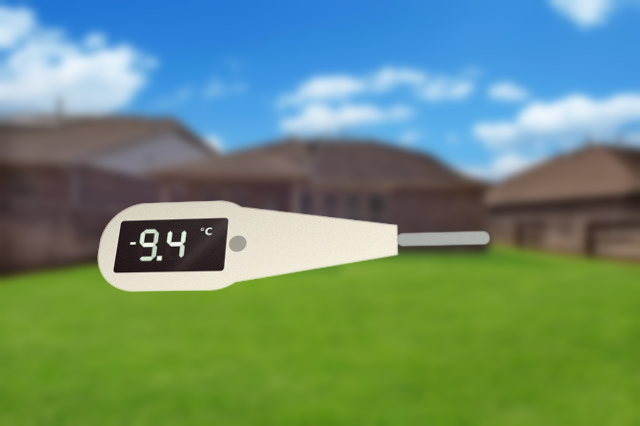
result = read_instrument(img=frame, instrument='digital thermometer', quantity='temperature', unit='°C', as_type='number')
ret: -9.4 °C
